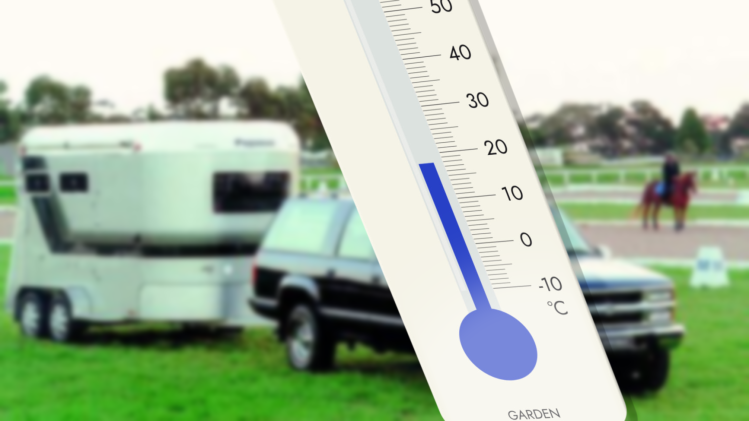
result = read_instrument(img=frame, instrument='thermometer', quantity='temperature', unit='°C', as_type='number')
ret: 18 °C
